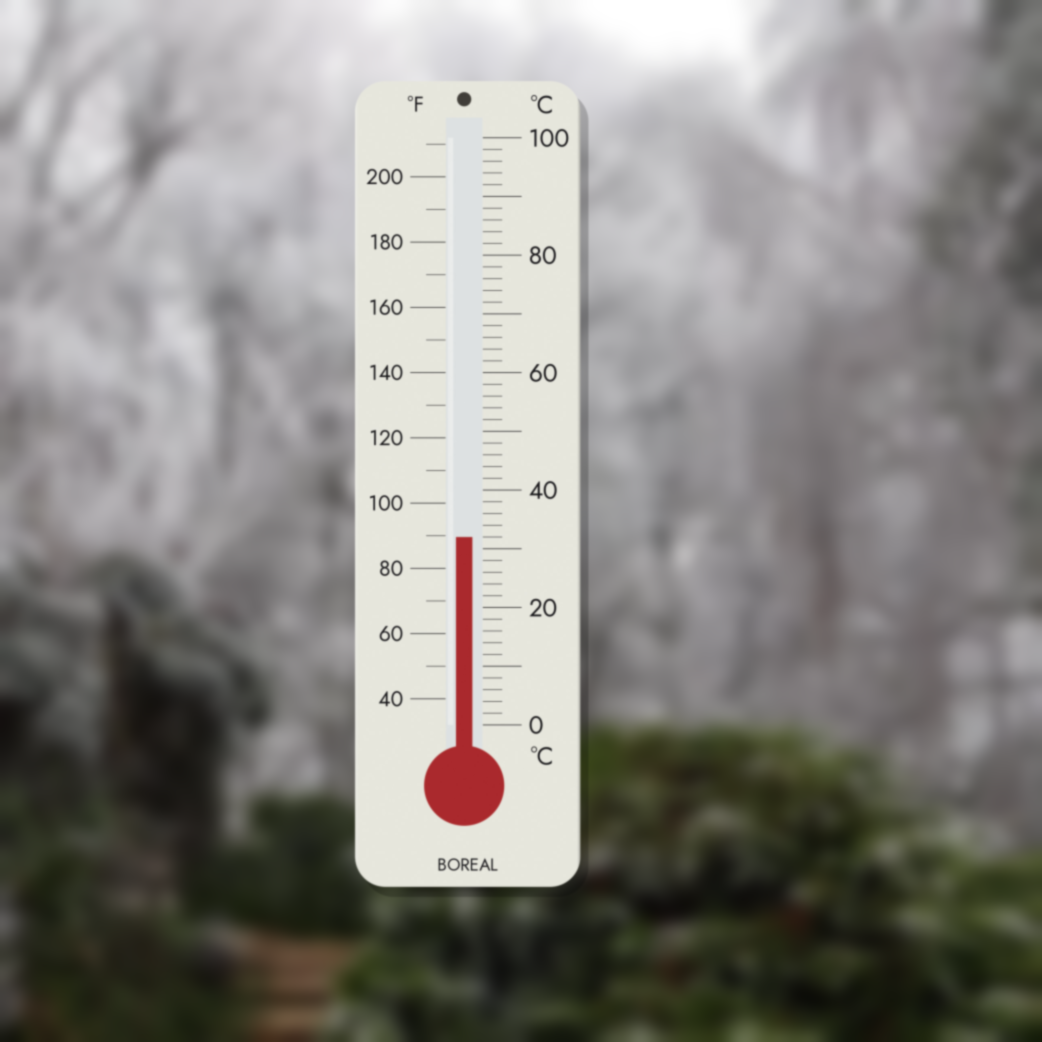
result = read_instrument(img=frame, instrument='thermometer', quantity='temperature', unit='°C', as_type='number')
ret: 32 °C
